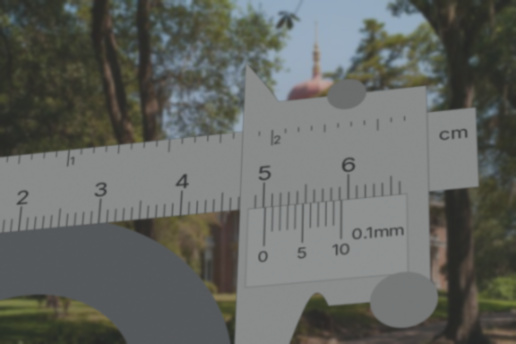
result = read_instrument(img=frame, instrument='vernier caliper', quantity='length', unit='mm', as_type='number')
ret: 50.2 mm
